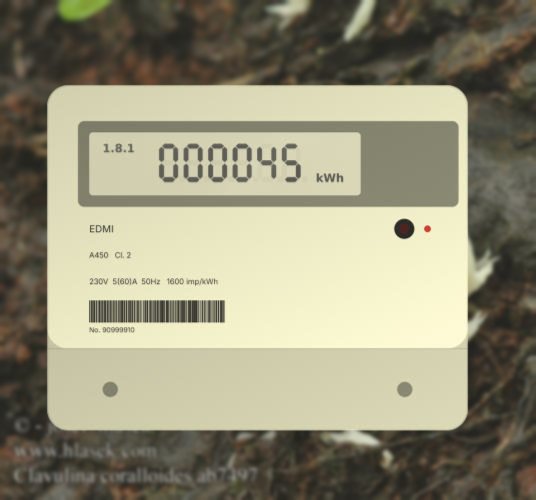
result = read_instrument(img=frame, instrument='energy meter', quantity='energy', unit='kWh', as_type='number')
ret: 45 kWh
